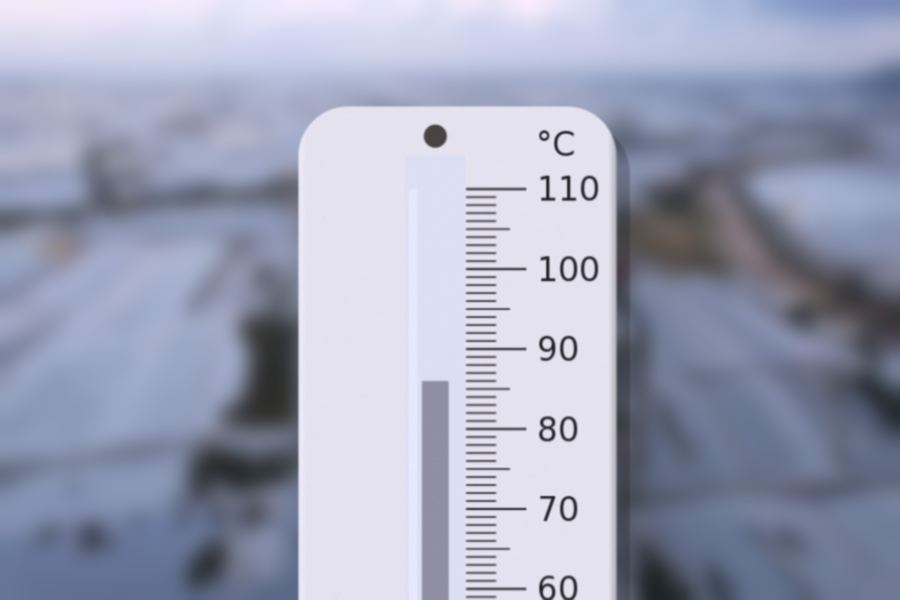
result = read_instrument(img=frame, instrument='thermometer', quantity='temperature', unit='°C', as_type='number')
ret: 86 °C
